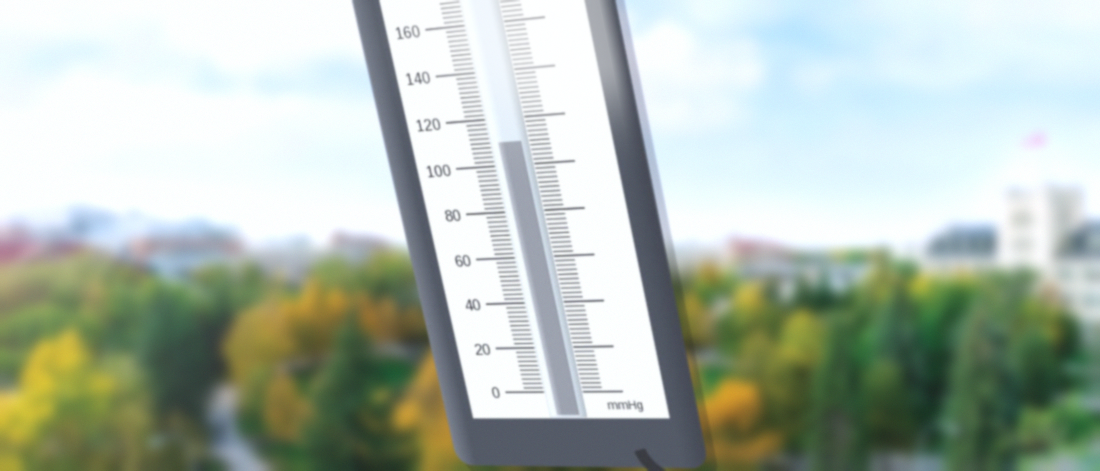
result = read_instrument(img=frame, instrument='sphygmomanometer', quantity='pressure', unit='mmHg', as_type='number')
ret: 110 mmHg
